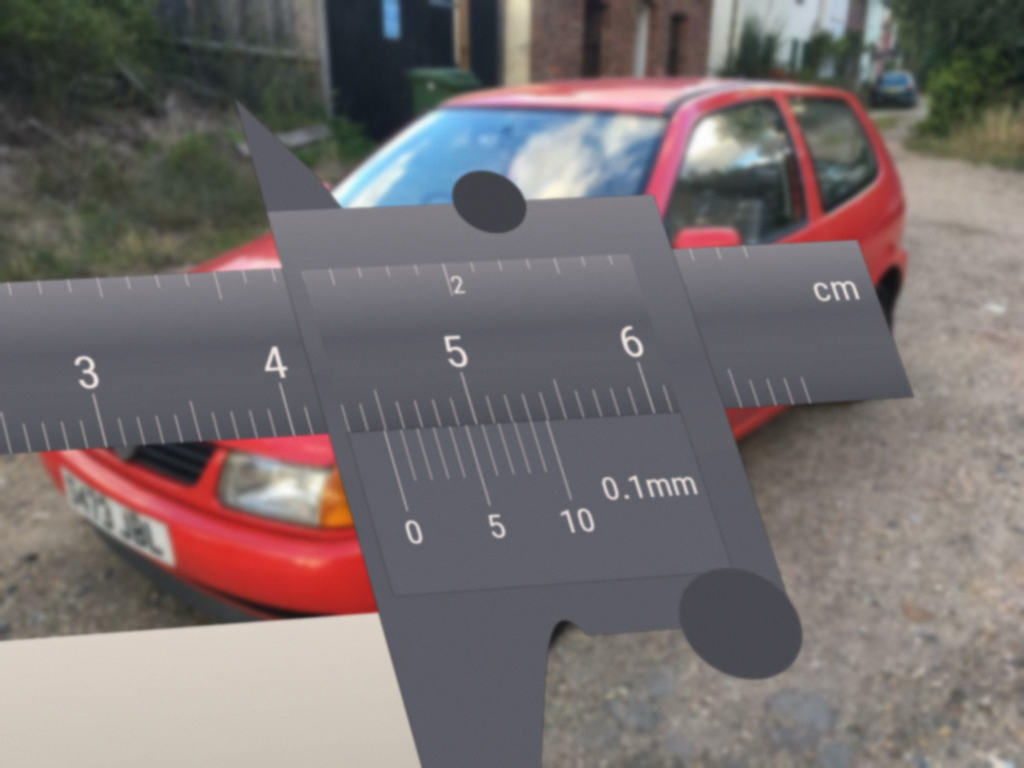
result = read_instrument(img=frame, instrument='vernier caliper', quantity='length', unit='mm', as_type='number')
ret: 44.9 mm
